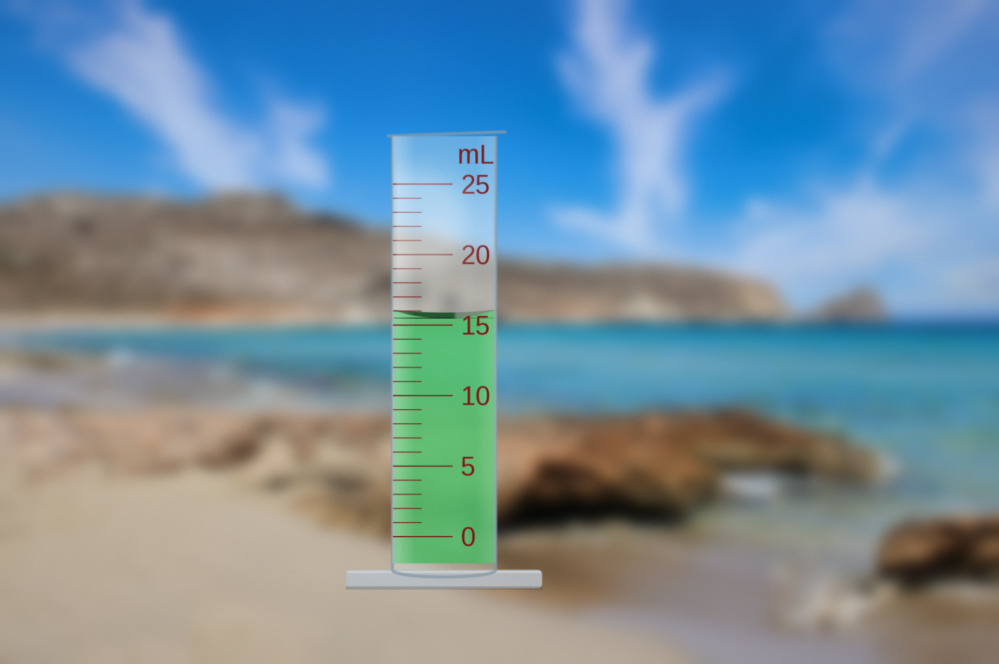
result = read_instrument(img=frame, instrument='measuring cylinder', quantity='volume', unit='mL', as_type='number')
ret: 15.5 mL
